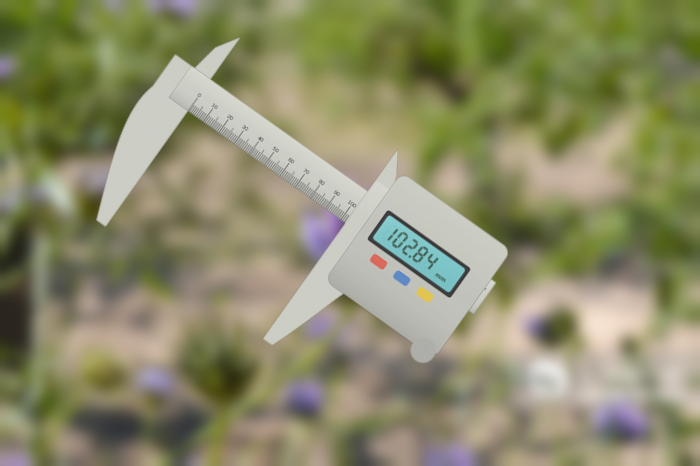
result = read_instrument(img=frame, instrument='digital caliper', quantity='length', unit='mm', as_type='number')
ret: 102.84 mm
